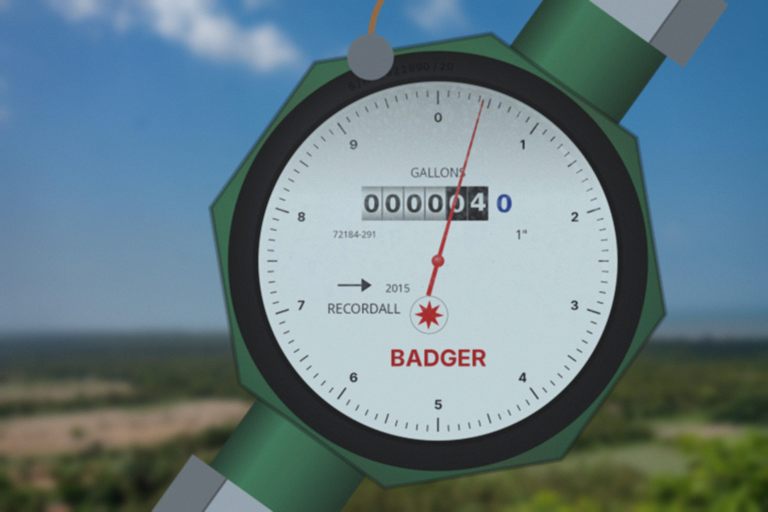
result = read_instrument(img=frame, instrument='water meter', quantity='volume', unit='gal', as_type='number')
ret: 40.4 gal
